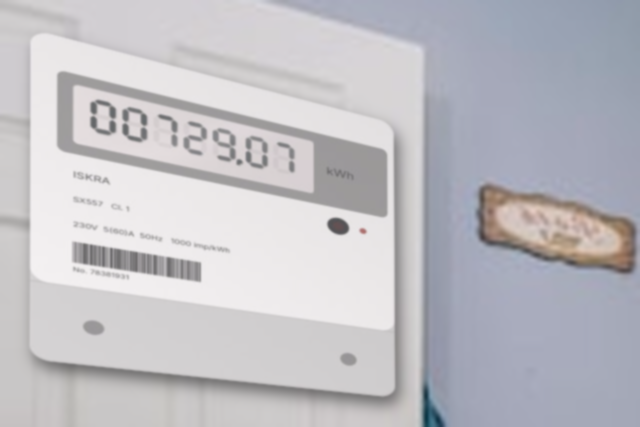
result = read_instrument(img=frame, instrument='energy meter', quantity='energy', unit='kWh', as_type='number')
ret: 729.07 kWh
